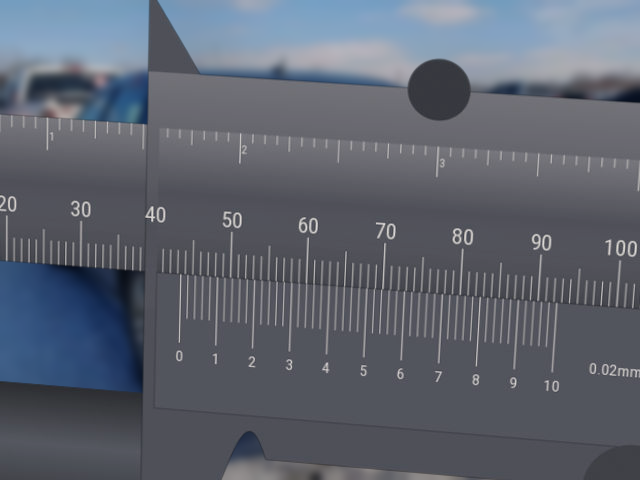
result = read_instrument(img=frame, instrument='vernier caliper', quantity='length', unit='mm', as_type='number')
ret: 43.4 mm
